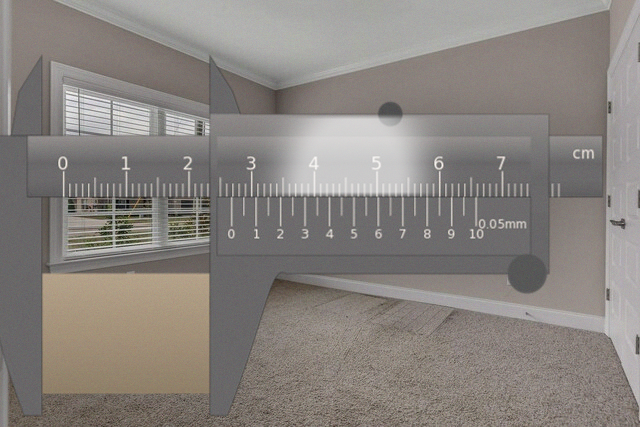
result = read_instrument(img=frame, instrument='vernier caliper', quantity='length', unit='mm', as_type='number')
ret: 26.8 mm
